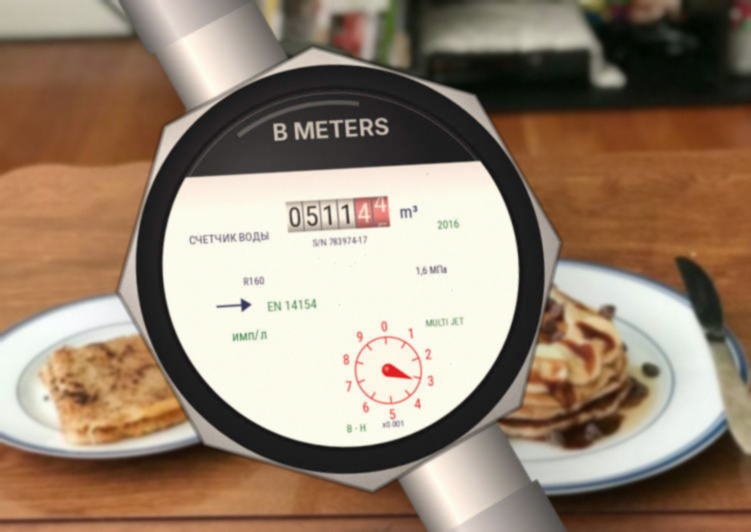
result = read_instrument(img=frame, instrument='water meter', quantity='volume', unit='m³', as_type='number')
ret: 511.443 m³
